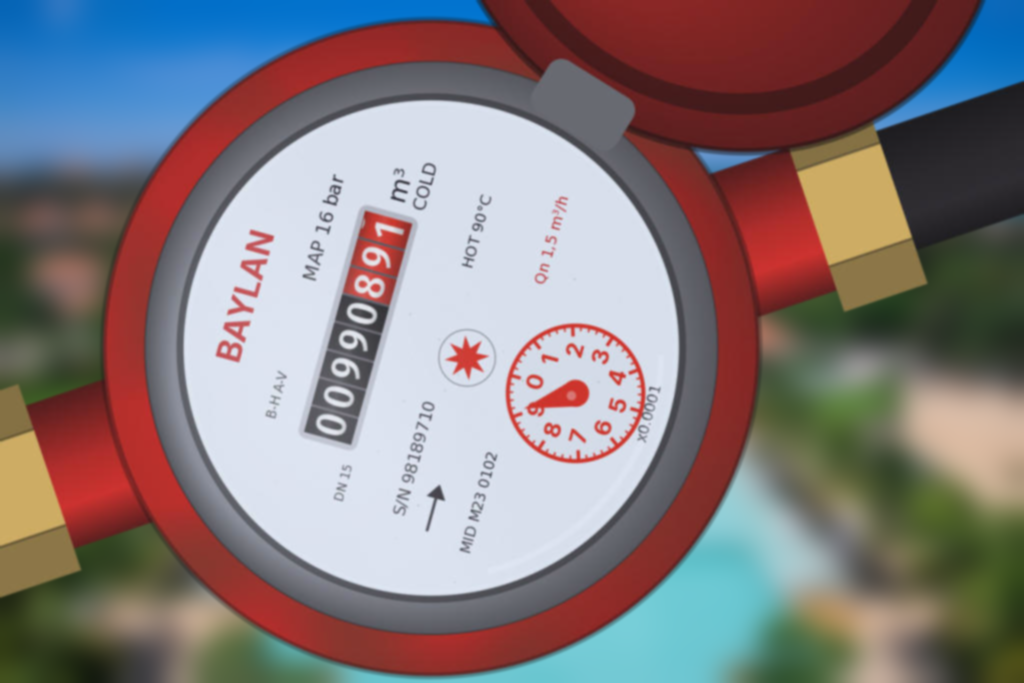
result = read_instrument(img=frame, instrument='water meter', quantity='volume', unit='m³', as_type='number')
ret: 990.8909 m³
